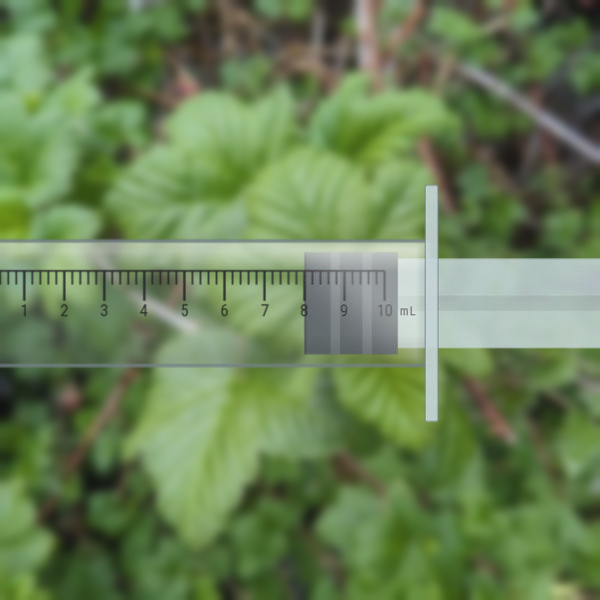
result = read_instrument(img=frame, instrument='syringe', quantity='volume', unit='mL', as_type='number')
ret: 8 mL
